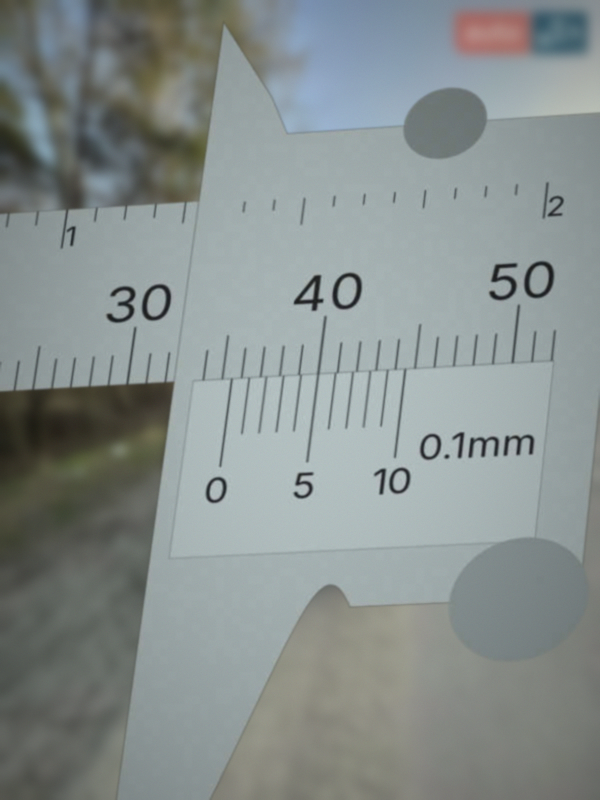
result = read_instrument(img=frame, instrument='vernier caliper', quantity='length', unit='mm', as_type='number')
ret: 35.5 mm
